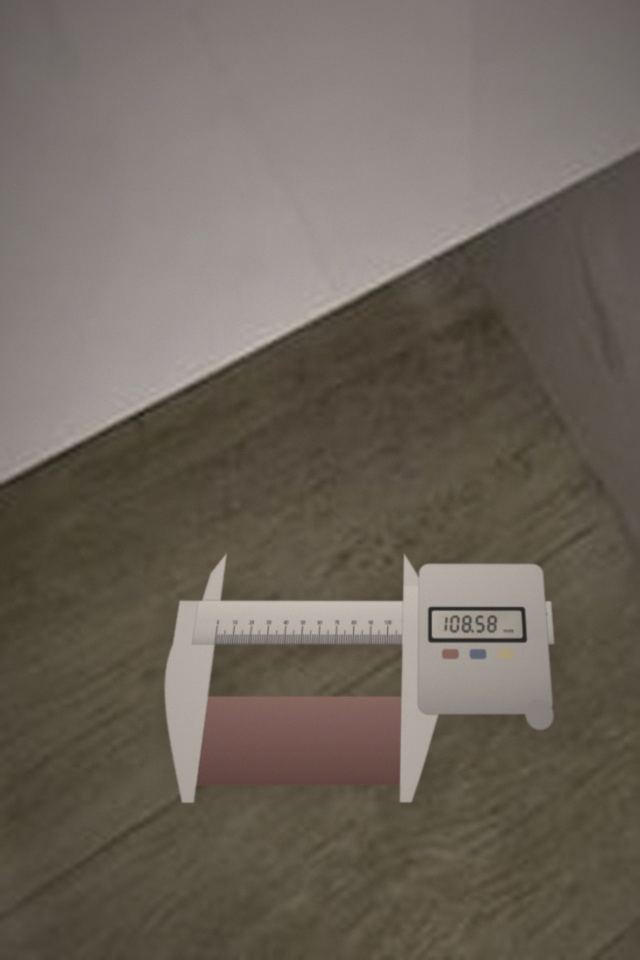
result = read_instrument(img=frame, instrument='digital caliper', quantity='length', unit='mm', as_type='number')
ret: 108.58 mm
